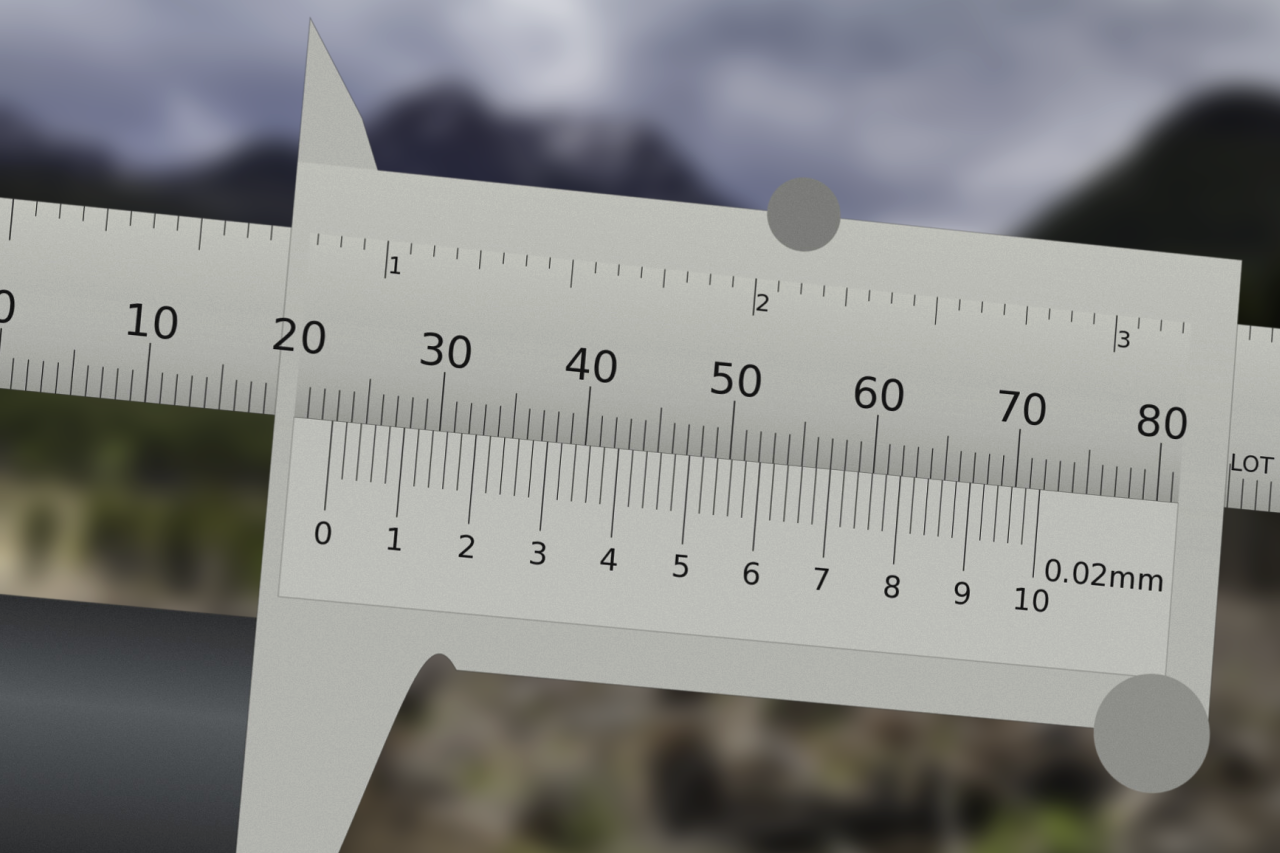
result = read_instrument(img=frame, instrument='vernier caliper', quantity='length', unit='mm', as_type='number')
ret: 22.7 mm
